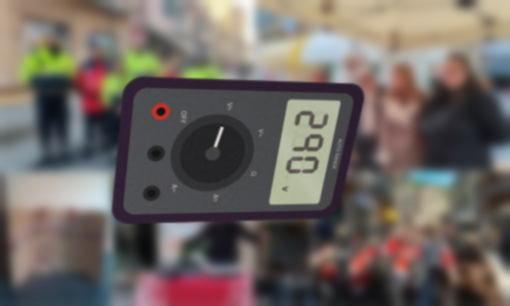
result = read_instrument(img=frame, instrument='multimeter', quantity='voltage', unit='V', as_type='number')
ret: 290 V
